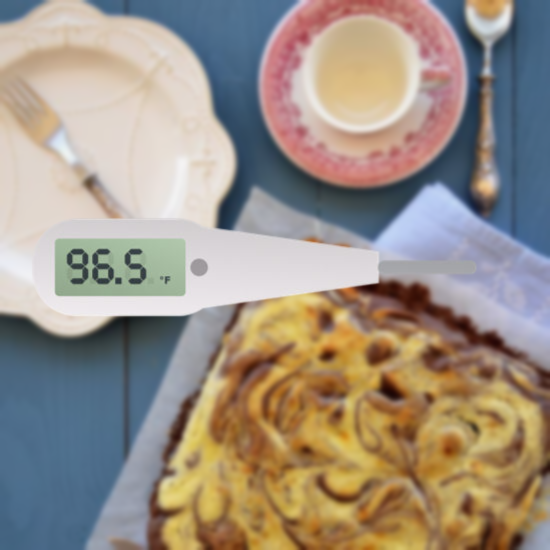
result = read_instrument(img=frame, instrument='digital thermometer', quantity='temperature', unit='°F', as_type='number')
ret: 96.5 °F
